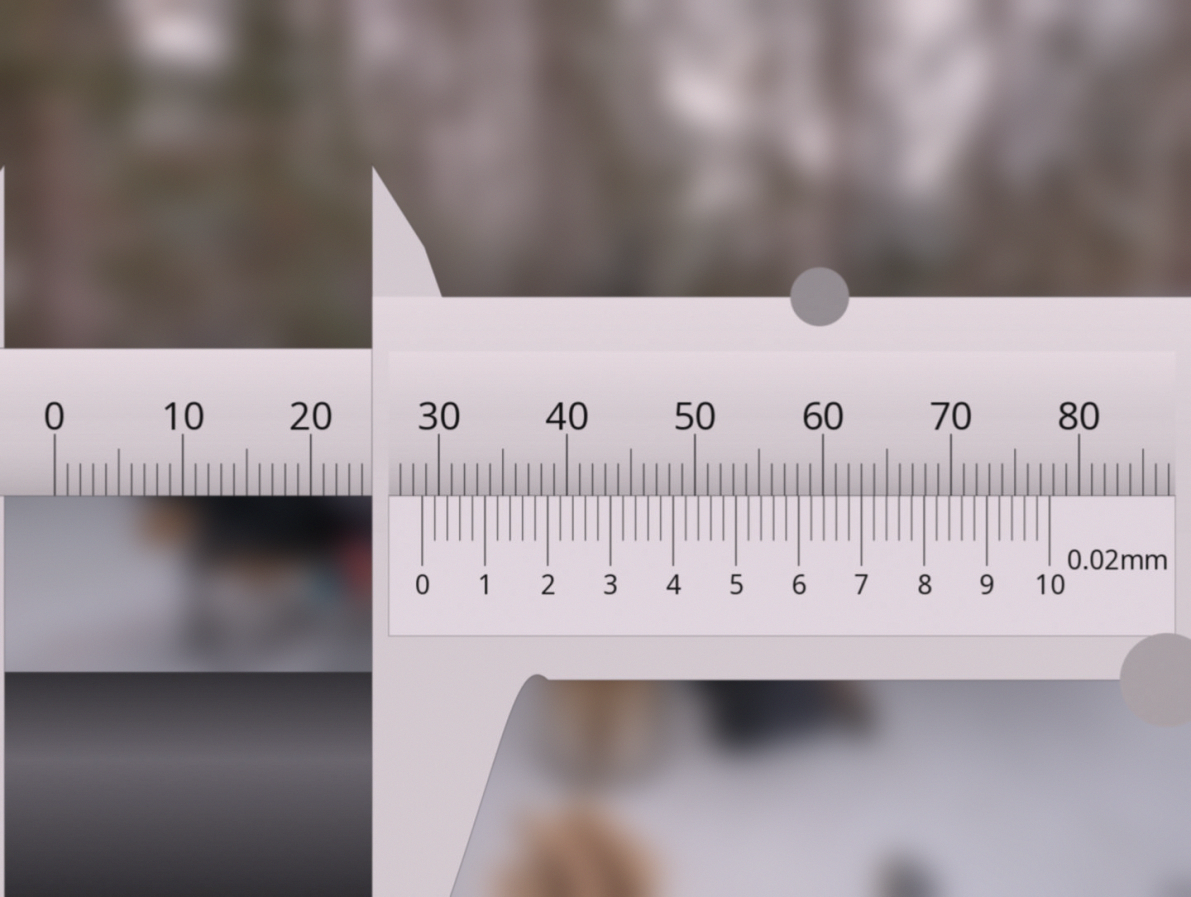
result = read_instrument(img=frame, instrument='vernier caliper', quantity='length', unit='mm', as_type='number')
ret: 28.7 mm
